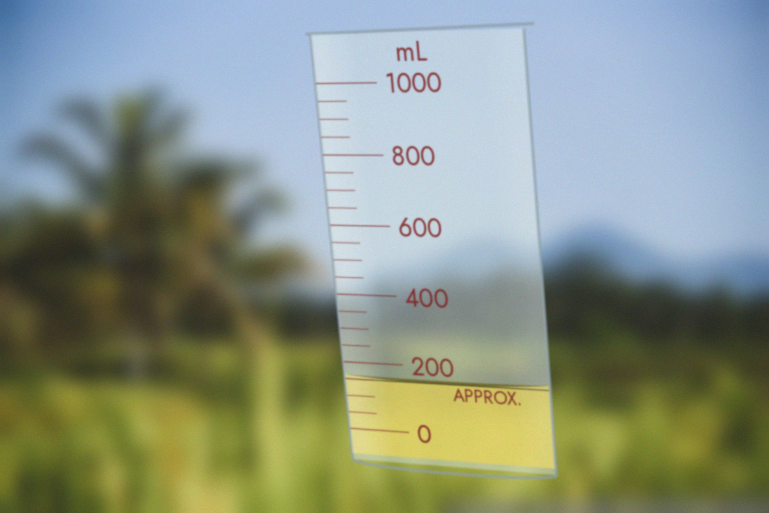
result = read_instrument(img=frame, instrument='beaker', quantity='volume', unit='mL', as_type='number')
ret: 150 mL
